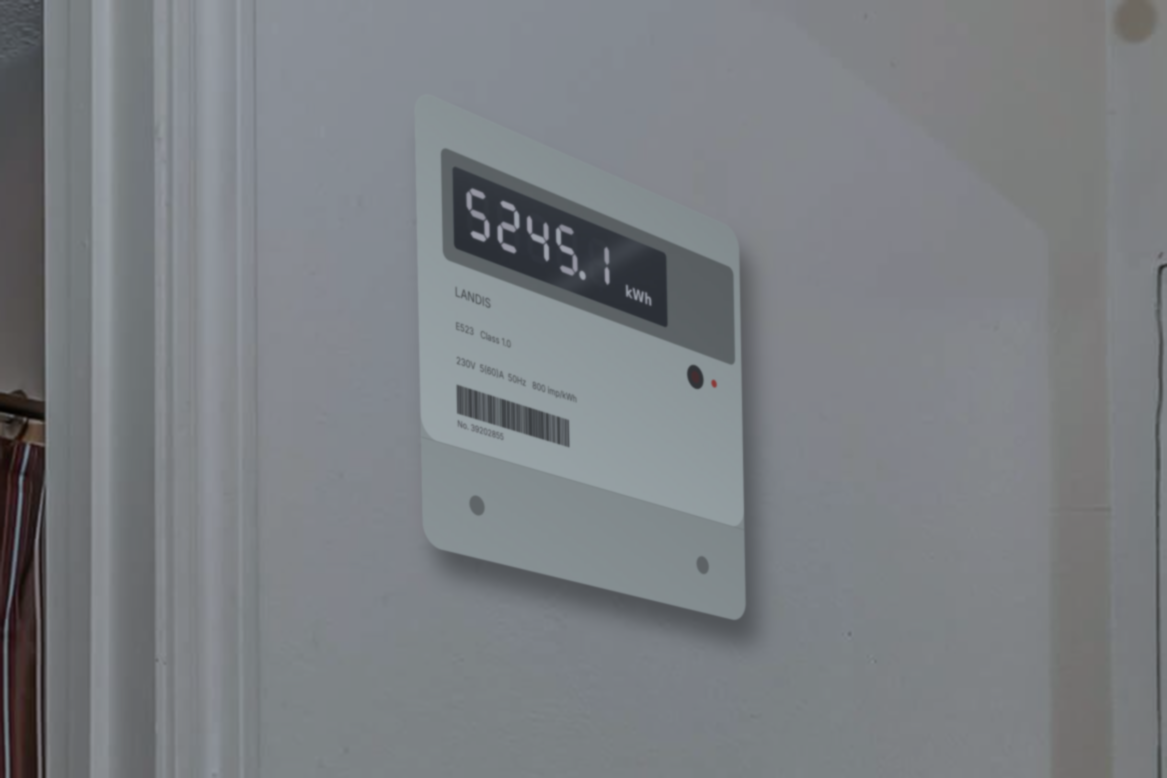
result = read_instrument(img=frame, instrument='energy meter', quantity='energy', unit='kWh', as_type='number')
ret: 5245.1 kWh
